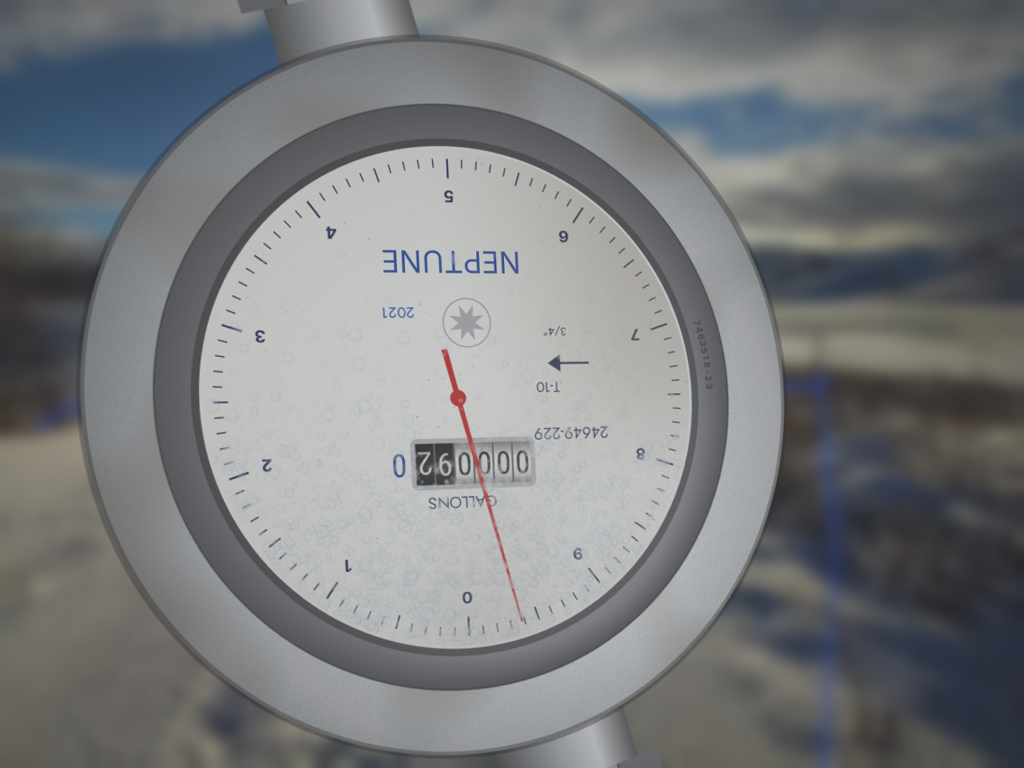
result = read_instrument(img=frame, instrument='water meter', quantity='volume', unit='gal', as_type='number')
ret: 919.6 gal
